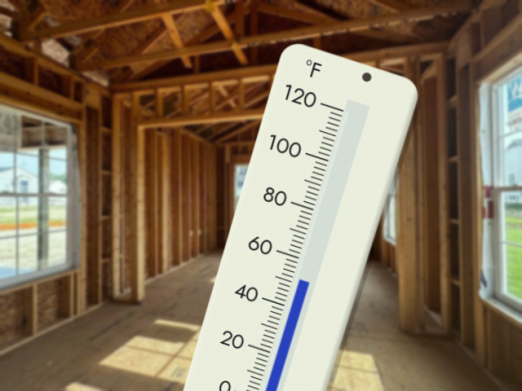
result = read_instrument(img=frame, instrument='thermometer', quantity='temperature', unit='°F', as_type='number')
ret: 52 °F
